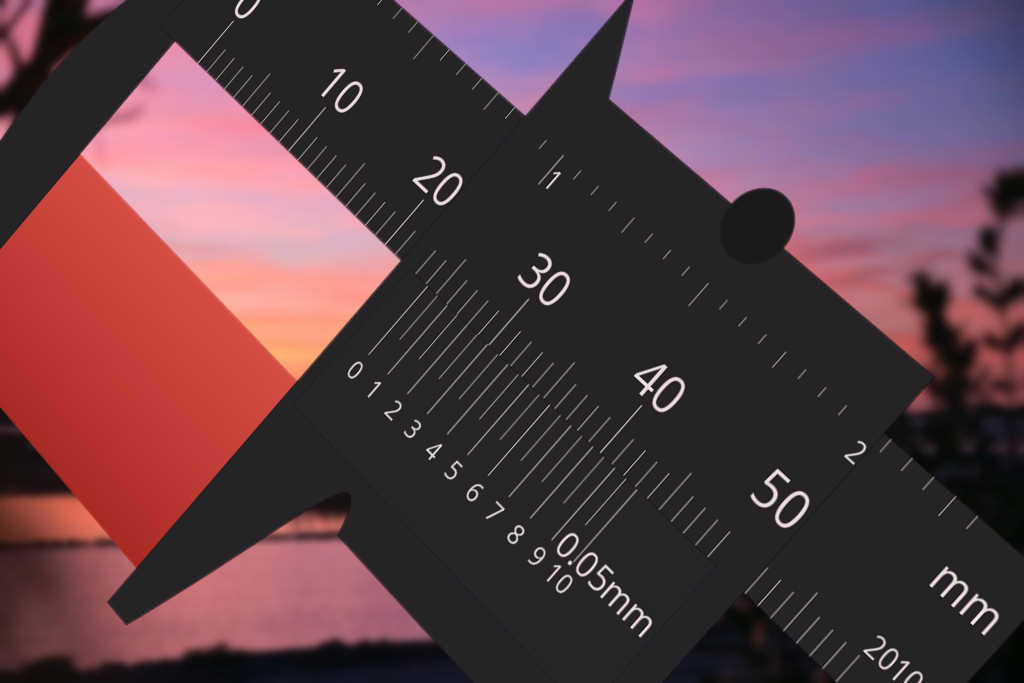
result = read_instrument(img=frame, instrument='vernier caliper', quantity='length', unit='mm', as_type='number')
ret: 24.2 mm
